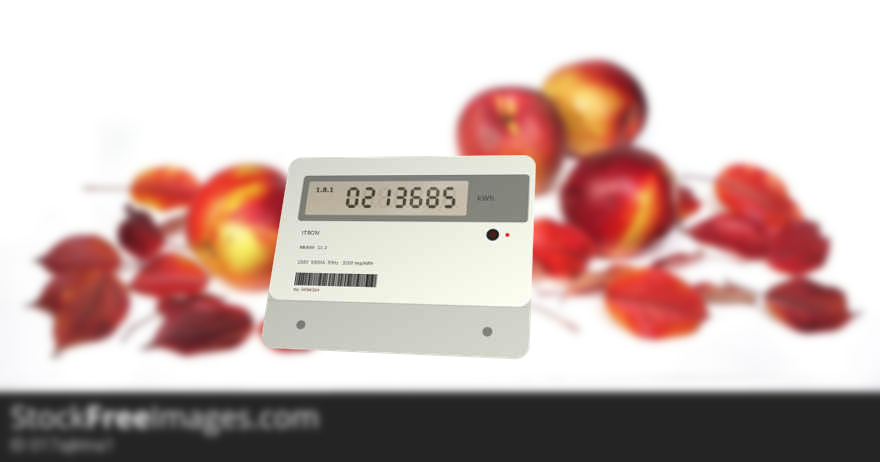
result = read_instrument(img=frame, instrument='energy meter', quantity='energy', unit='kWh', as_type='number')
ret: 213685 kWh
